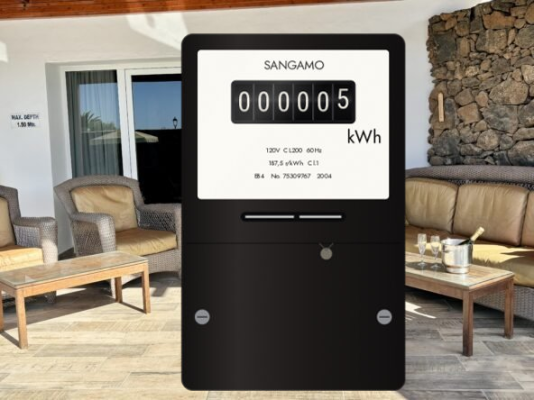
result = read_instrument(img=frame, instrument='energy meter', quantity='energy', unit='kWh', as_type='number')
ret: 5 kWh
